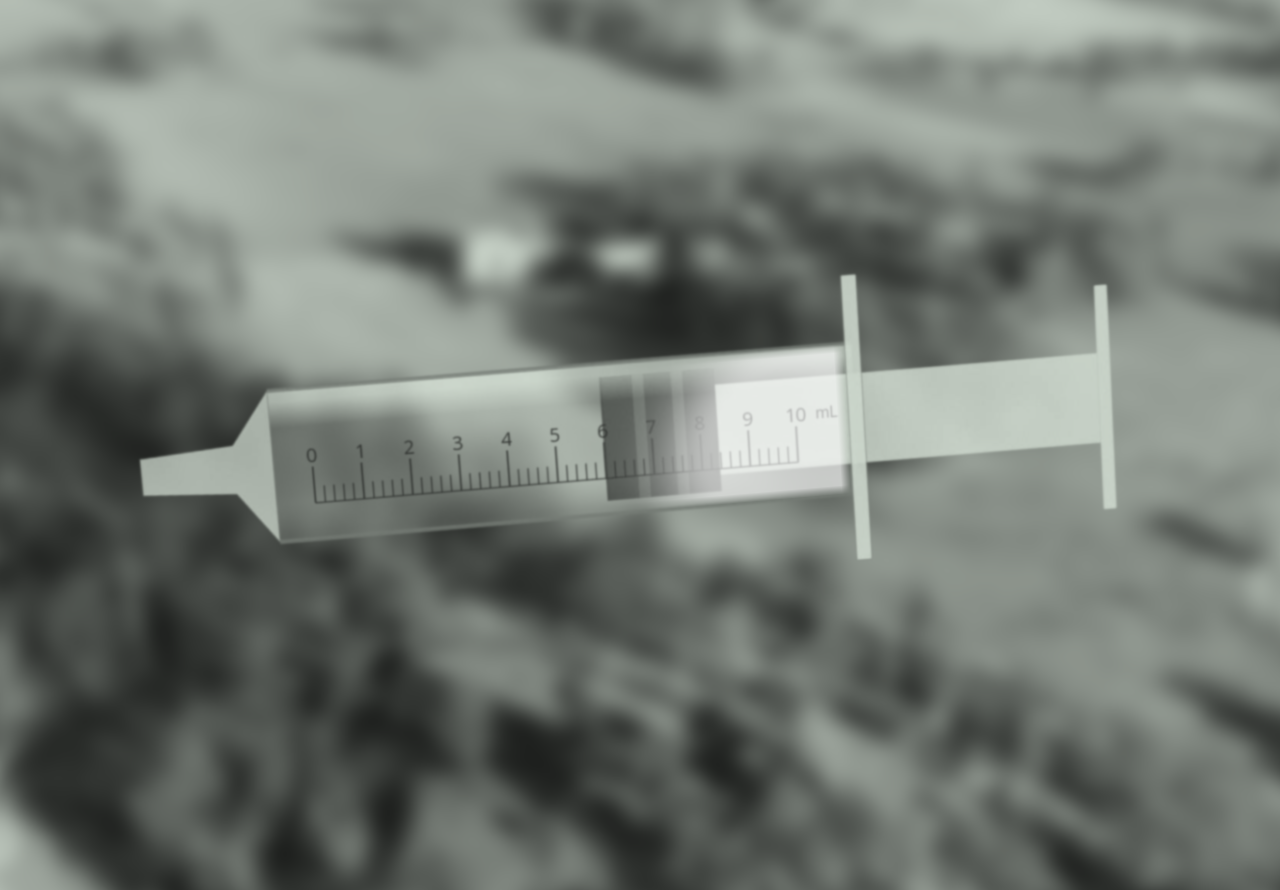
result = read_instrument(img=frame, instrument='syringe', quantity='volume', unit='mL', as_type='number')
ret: 6 mL
